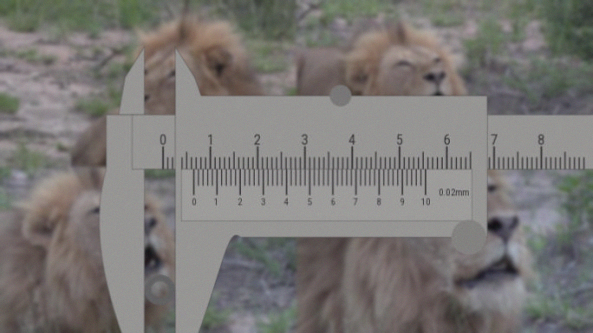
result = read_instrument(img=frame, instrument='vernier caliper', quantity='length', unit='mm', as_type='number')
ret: 6.5 mm
